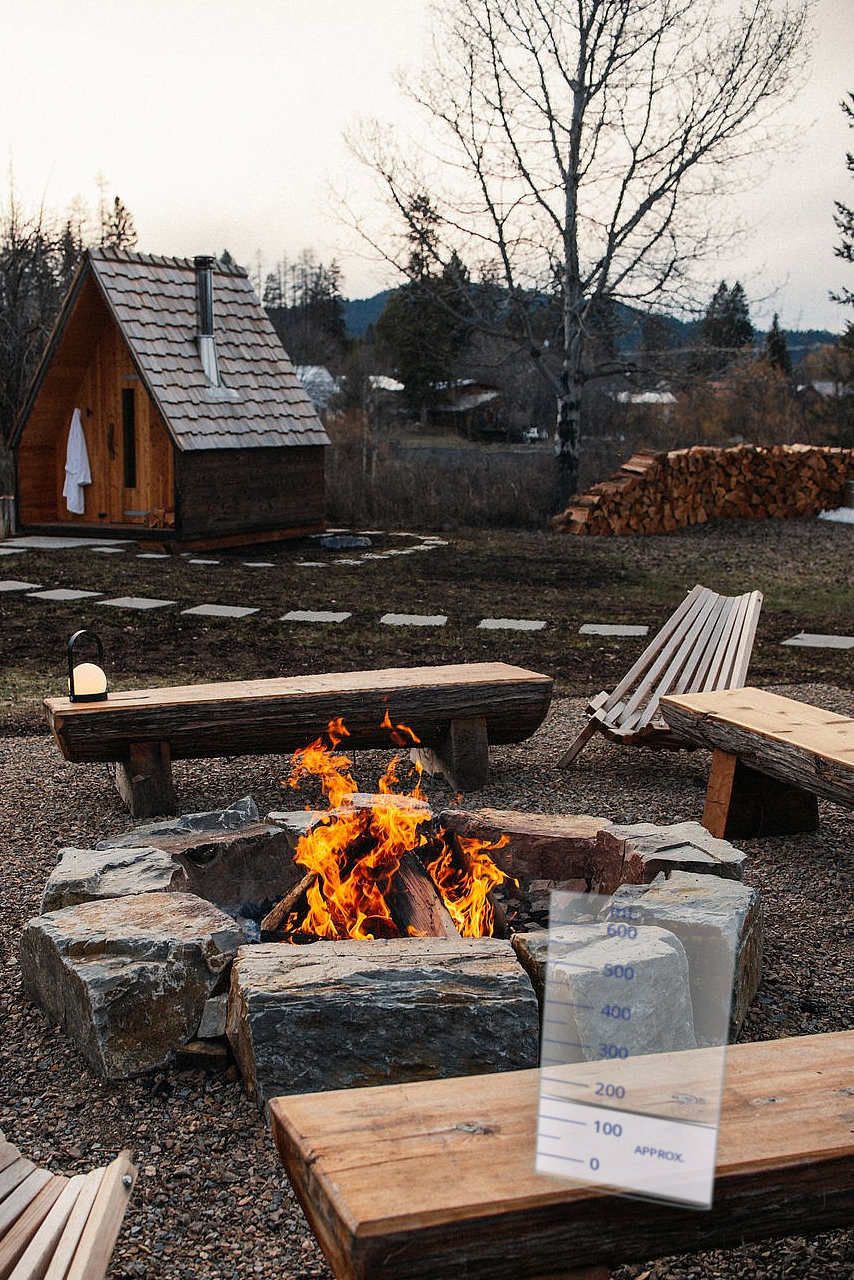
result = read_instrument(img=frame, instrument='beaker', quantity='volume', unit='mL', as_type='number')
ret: 150 mL
